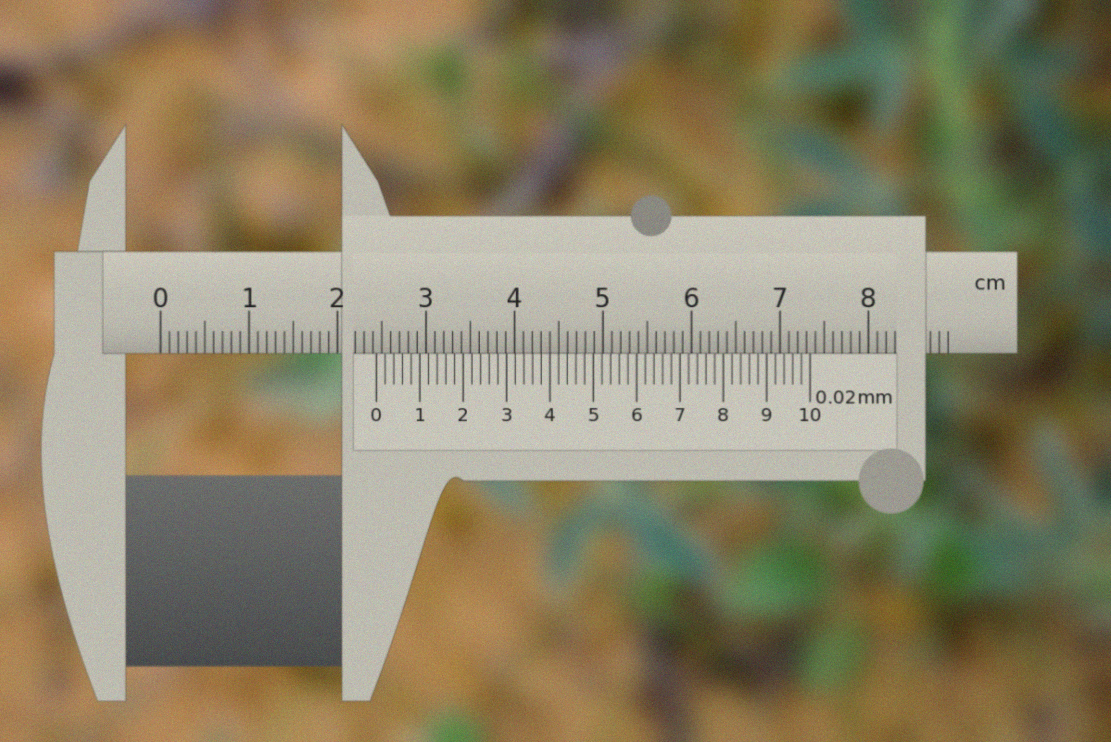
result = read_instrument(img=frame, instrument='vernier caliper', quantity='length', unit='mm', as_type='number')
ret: 24.4 mm
